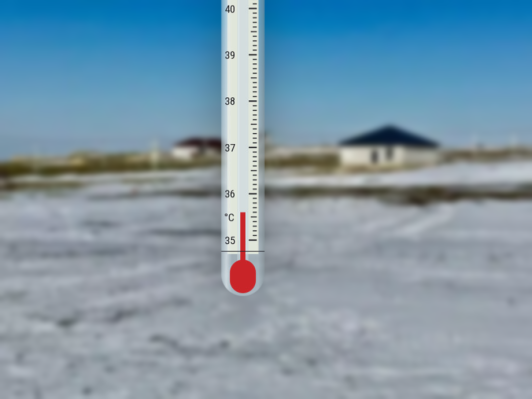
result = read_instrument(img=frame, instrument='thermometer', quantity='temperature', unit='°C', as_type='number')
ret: 35.6 °C
